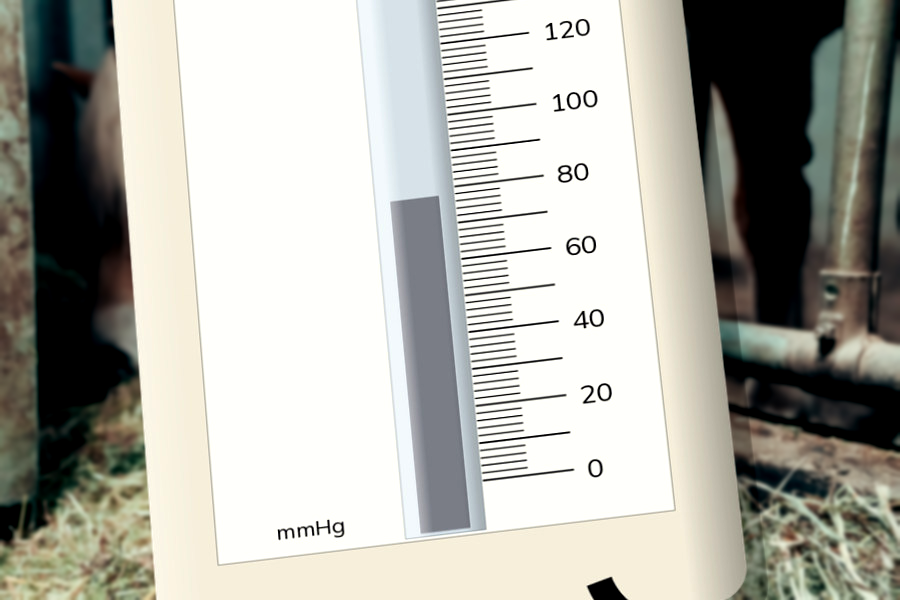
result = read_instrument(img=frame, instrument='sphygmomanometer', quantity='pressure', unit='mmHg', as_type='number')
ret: 78 mmHg
